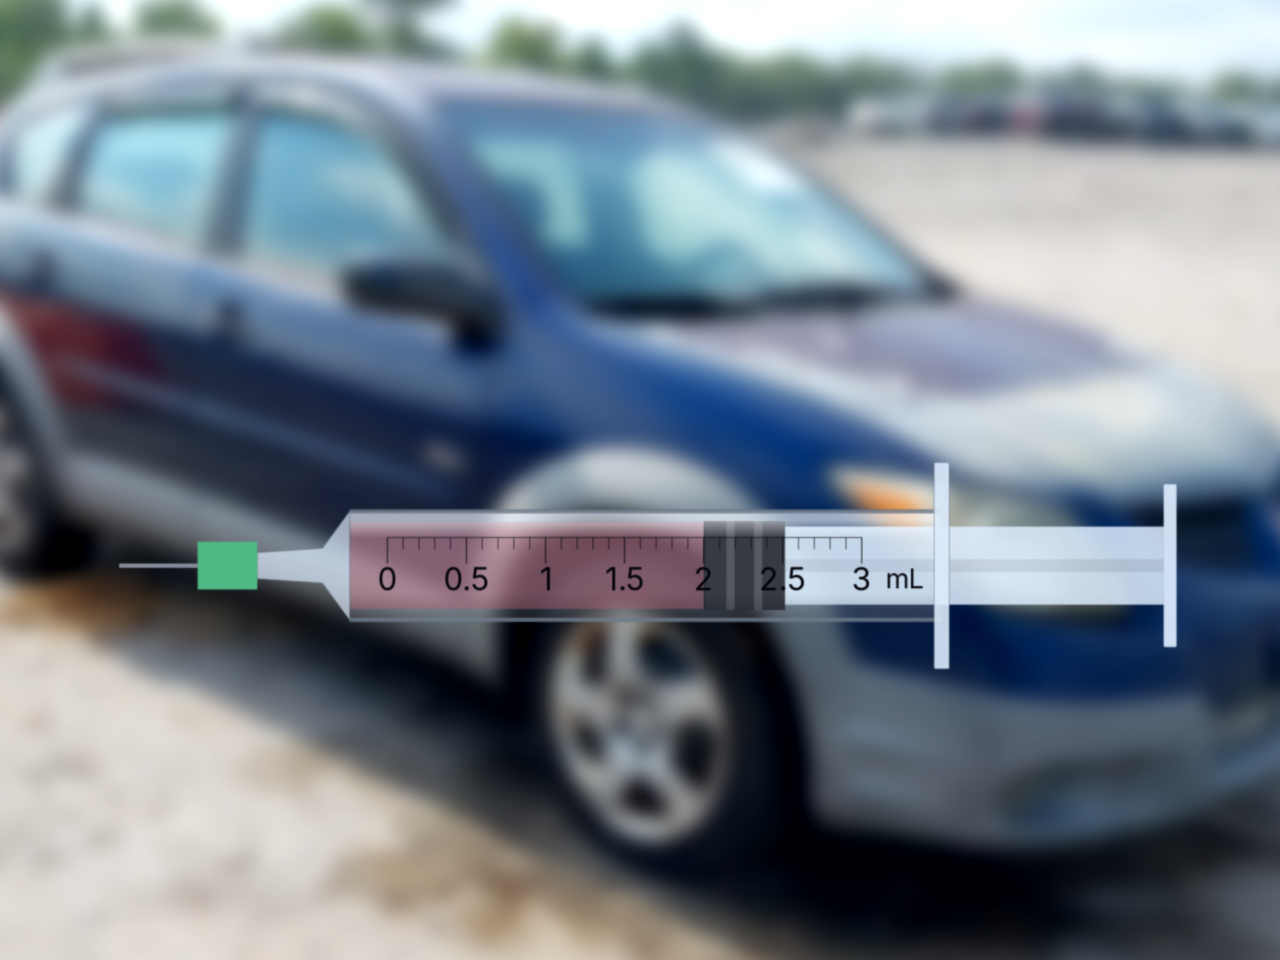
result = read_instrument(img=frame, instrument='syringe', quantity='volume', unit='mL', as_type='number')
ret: 2 mL
